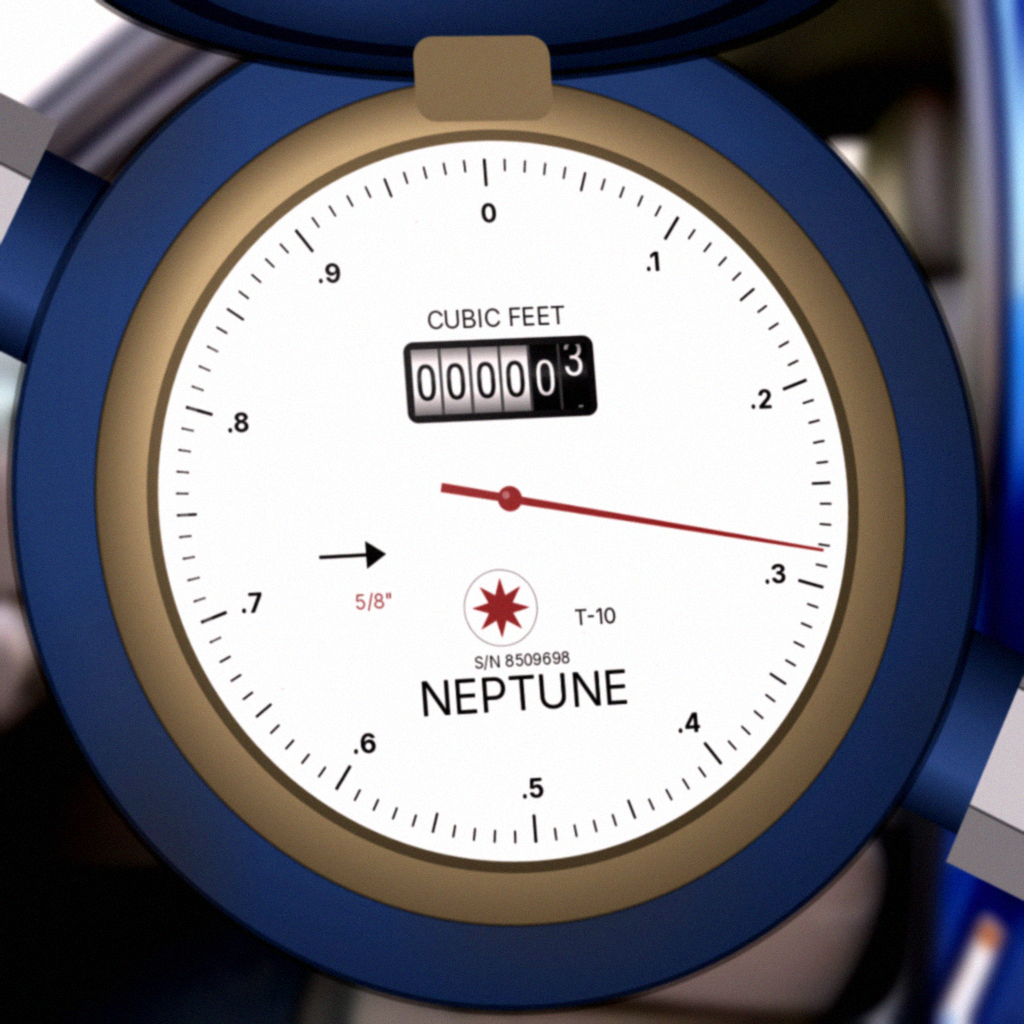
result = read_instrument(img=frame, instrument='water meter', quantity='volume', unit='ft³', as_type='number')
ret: 3.28 ft³
